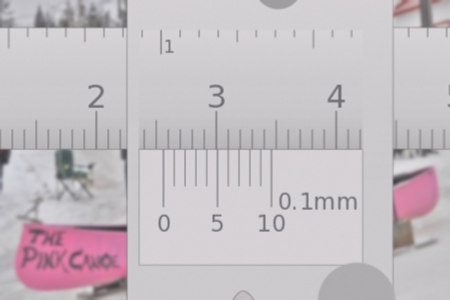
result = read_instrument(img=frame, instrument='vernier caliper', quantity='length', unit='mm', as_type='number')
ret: 25.6 mm
